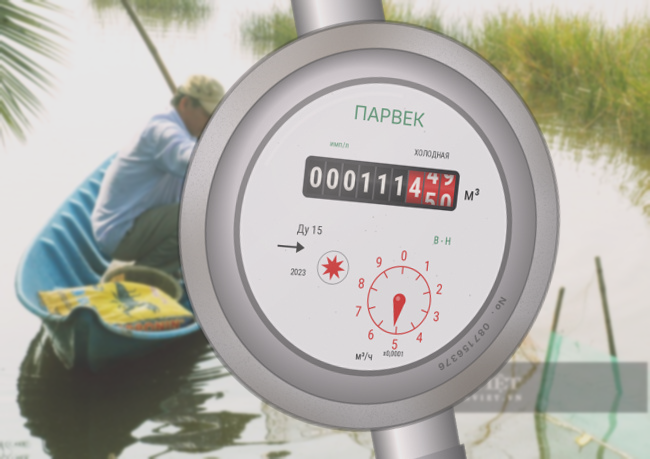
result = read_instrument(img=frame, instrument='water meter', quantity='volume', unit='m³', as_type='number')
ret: 111.4495 m³
